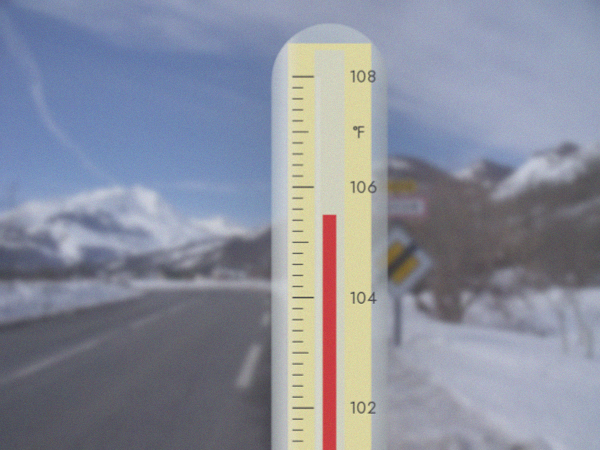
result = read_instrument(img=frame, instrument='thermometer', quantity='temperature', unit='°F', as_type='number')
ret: 105.5 °F
